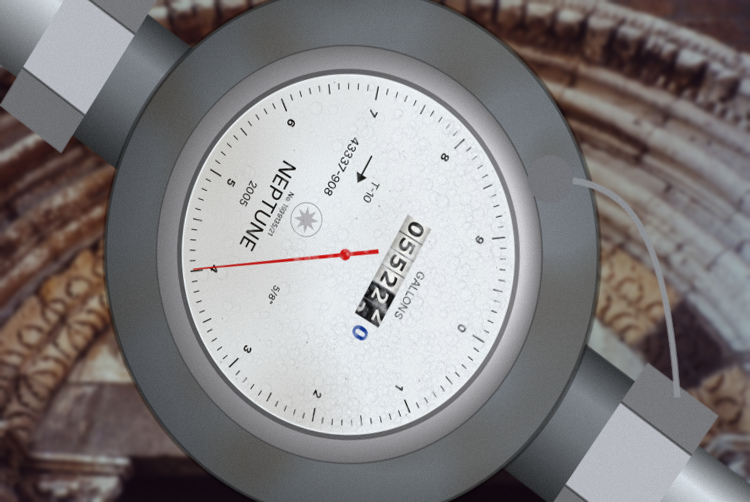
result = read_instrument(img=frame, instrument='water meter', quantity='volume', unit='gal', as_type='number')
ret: 552224.0 gal
